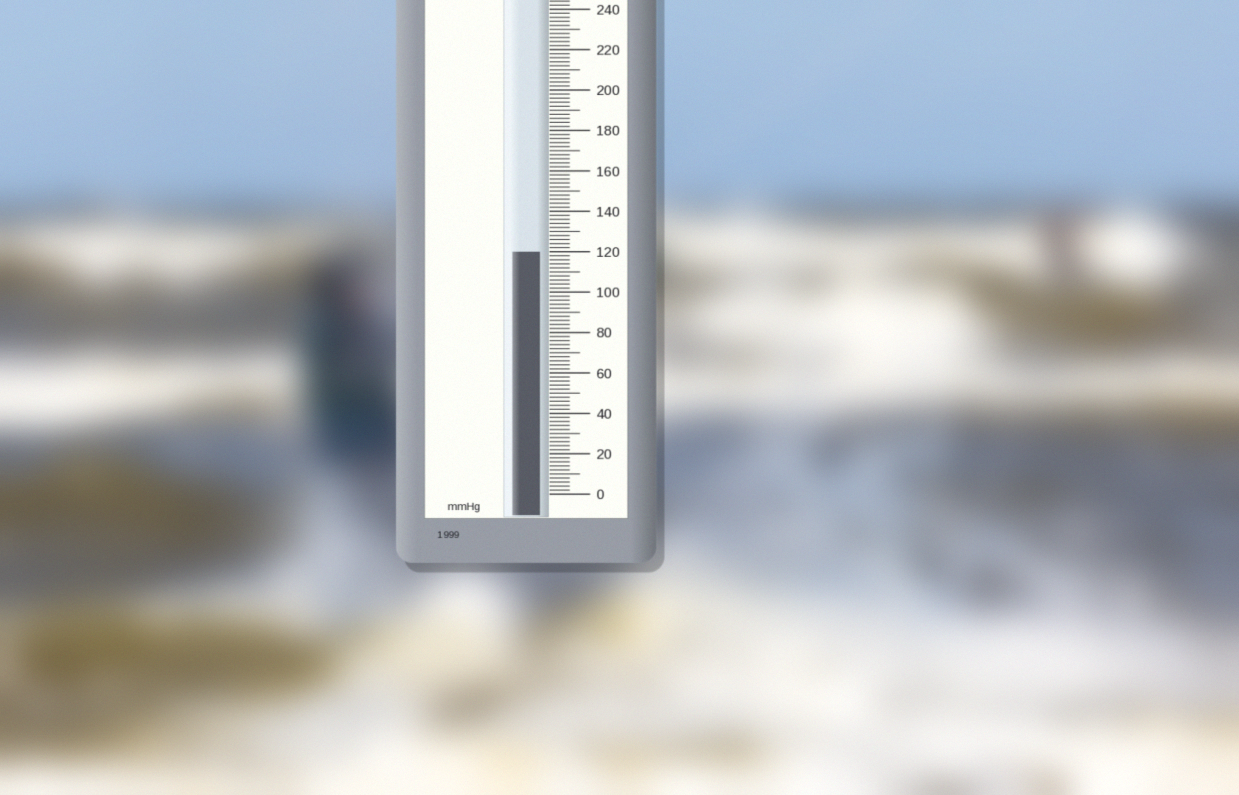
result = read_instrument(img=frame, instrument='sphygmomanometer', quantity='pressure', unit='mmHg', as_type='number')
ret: 120 mmHg
